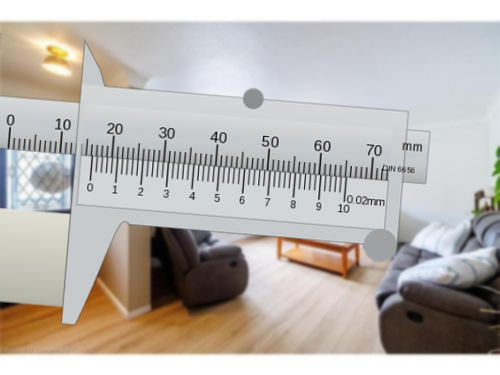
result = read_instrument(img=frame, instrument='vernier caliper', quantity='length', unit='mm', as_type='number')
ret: 16.2 mm
